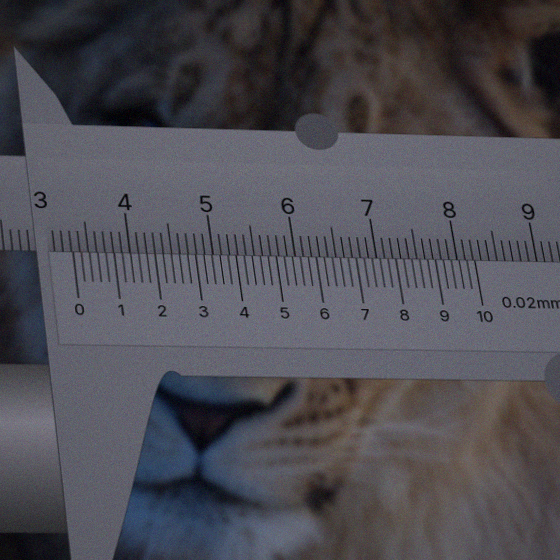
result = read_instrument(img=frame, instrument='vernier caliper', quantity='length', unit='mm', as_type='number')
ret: 33.2 mm
